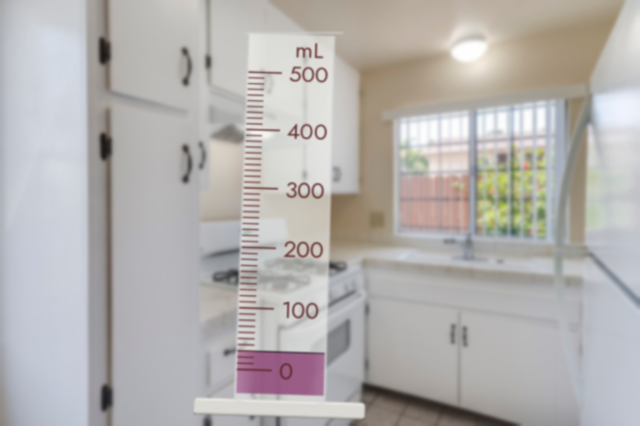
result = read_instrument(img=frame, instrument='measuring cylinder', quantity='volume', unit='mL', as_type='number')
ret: 30 mL
